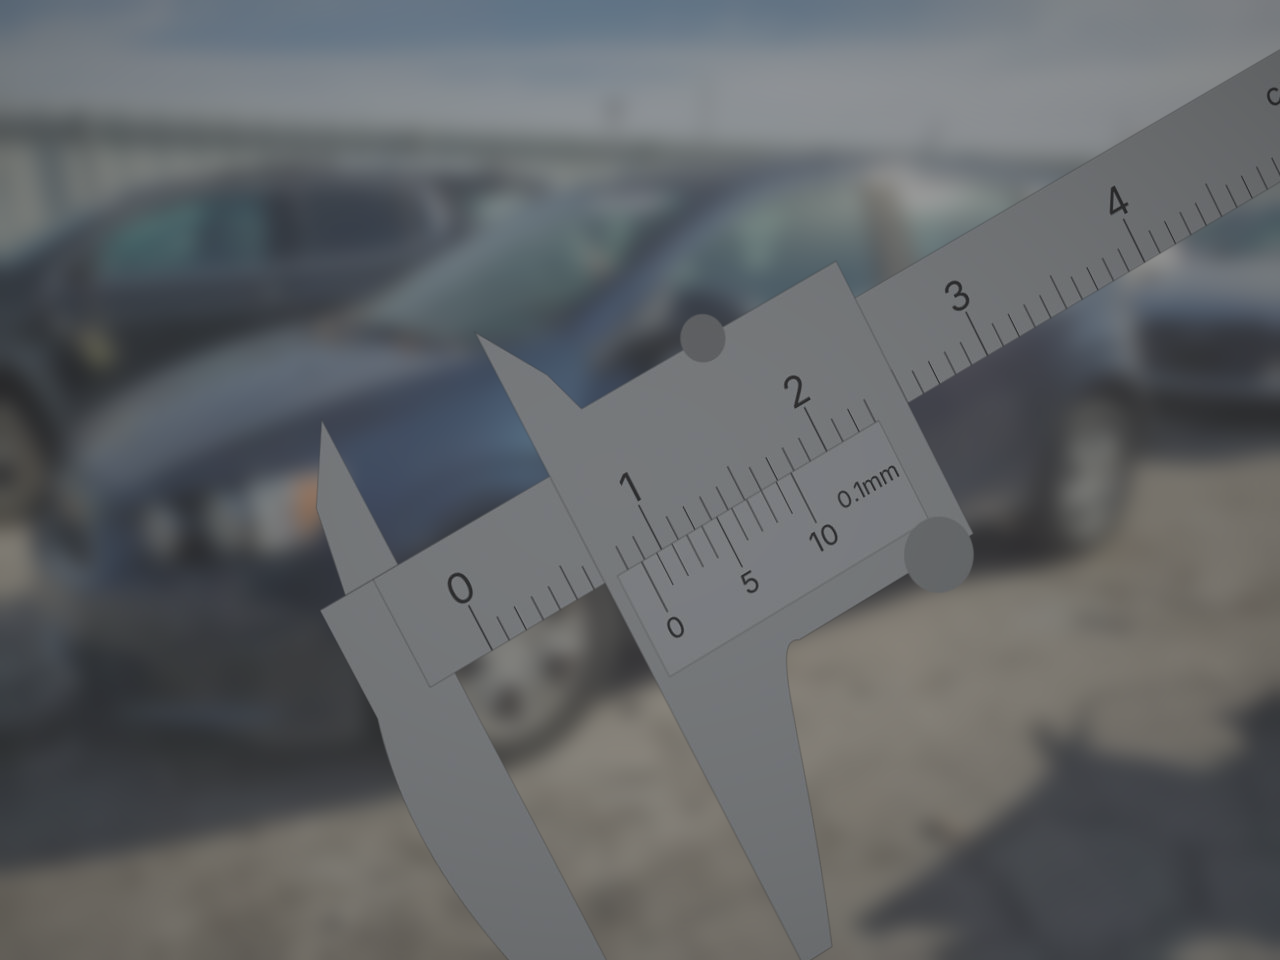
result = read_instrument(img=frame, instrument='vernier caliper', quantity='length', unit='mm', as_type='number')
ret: 8.8 mm
